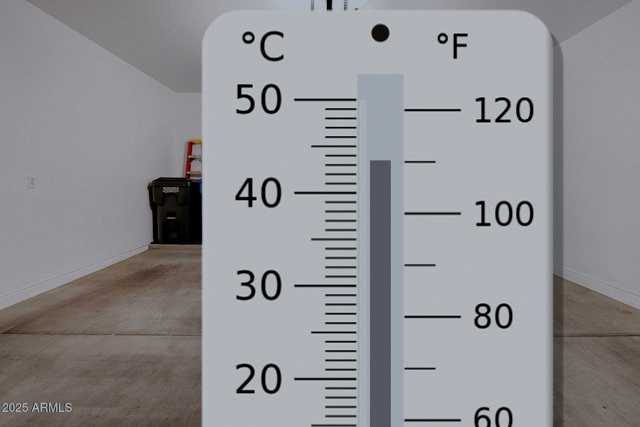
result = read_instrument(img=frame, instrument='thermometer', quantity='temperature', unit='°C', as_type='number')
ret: 43.5 °C
